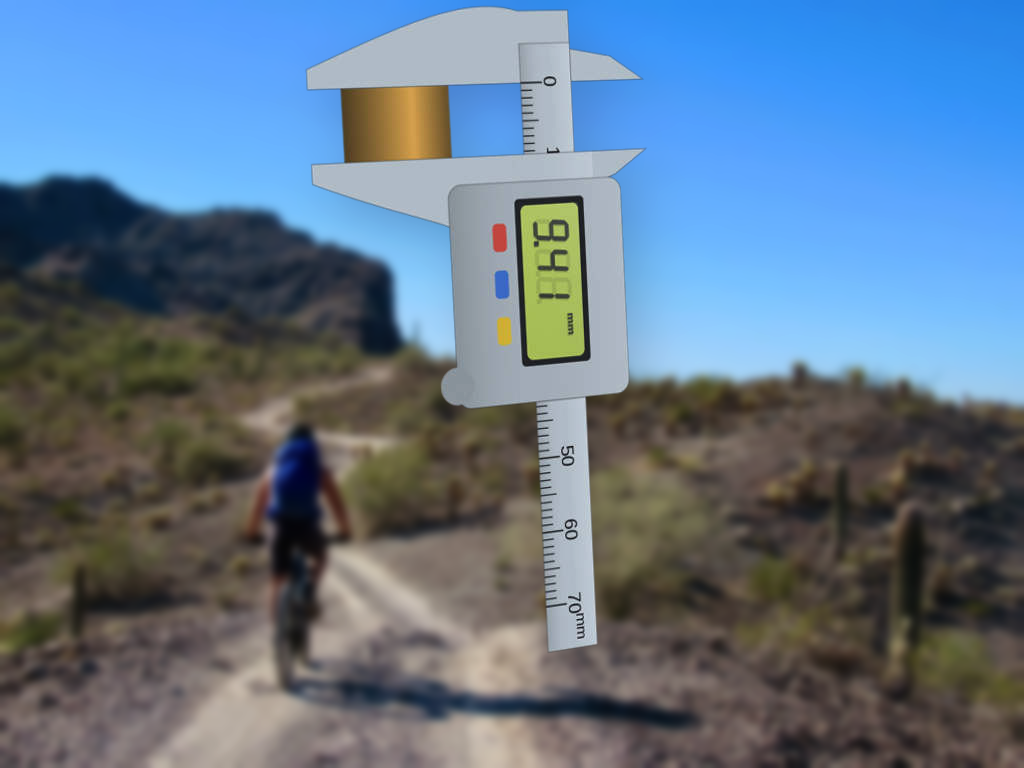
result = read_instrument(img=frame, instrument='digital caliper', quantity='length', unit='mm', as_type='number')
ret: 9.41 mm
